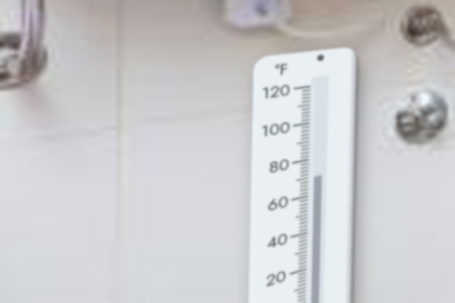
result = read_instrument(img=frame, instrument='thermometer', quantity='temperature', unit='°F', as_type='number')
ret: 70 °F
